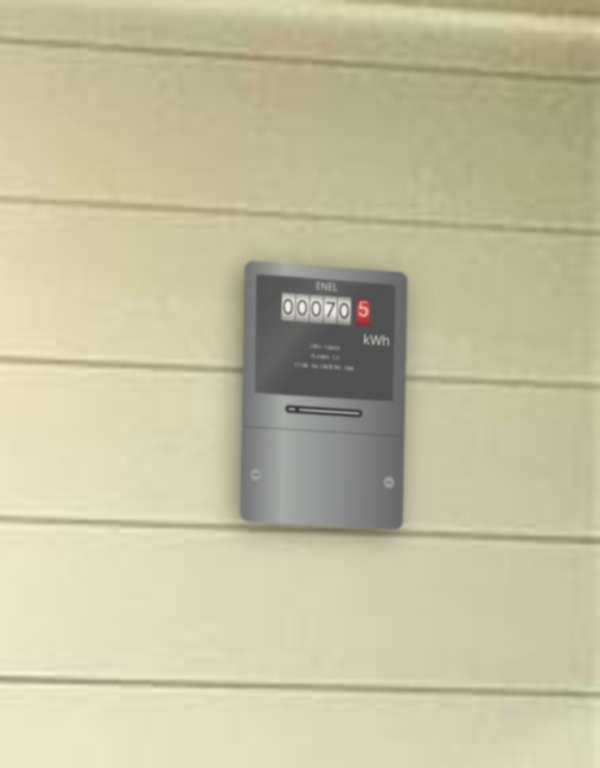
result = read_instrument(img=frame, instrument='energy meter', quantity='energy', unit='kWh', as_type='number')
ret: 70.5 kWh
